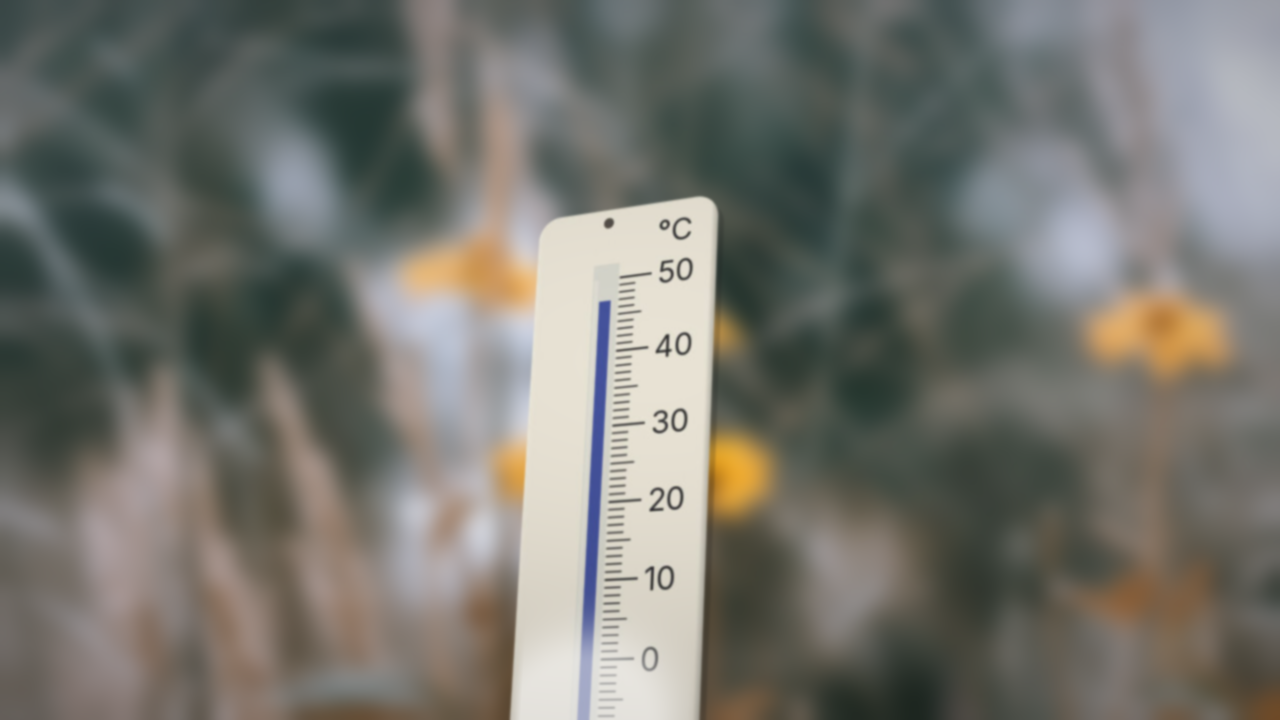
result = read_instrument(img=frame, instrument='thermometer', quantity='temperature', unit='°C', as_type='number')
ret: 47 °C
